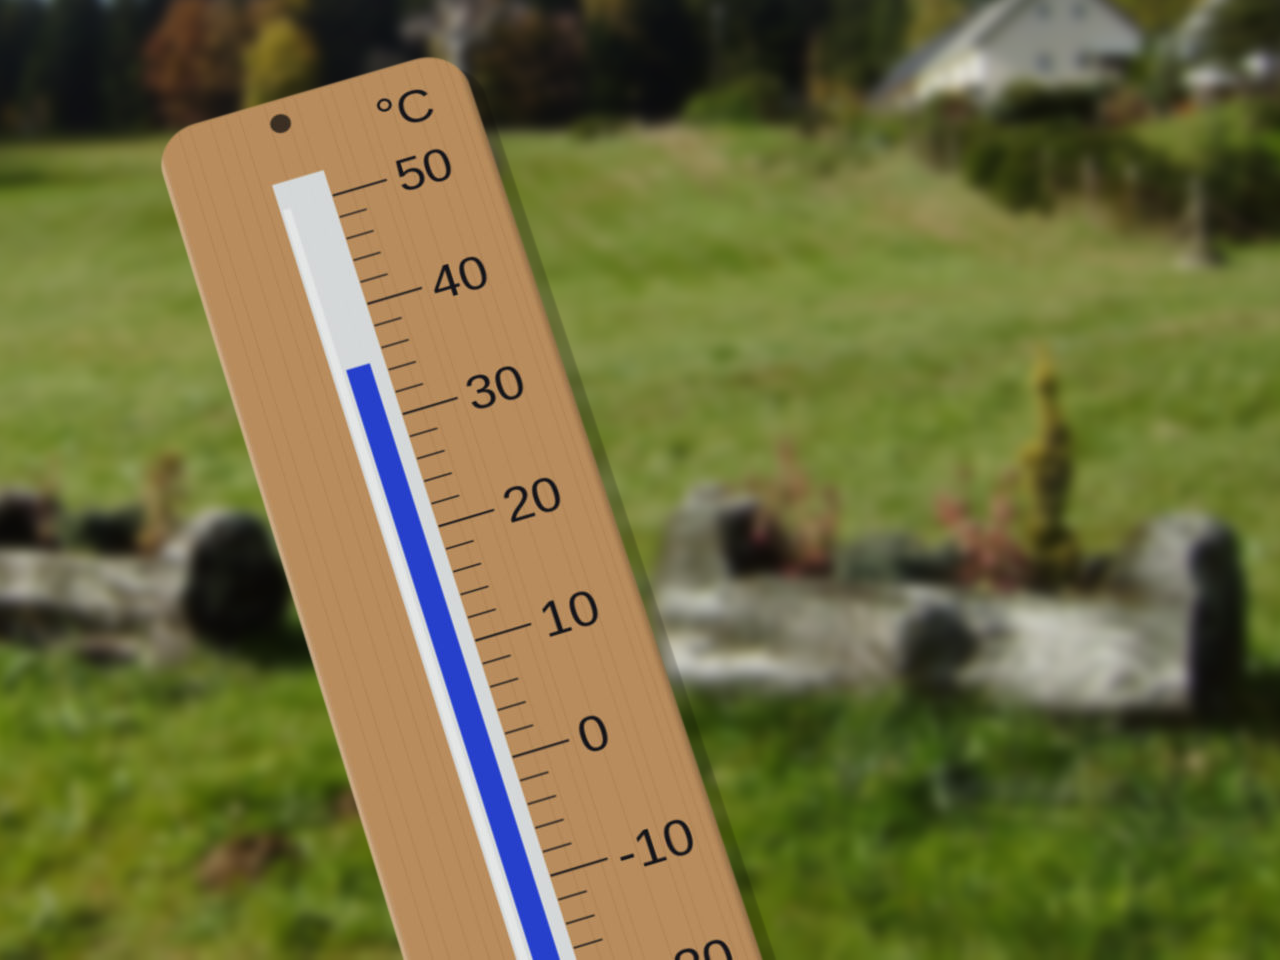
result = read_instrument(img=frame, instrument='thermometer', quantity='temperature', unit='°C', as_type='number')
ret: 35 °C
